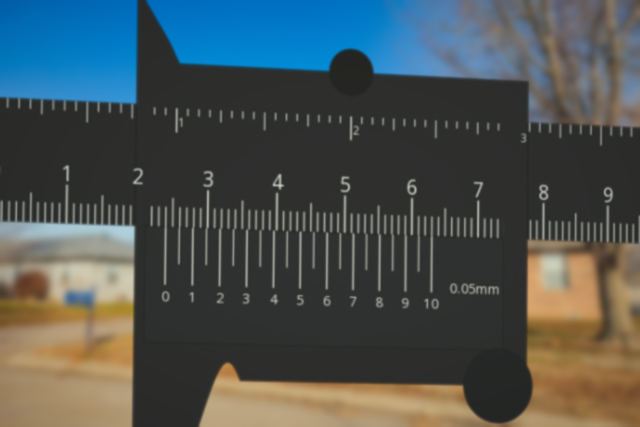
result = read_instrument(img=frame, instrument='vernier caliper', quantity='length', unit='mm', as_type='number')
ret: 24.0 mm
